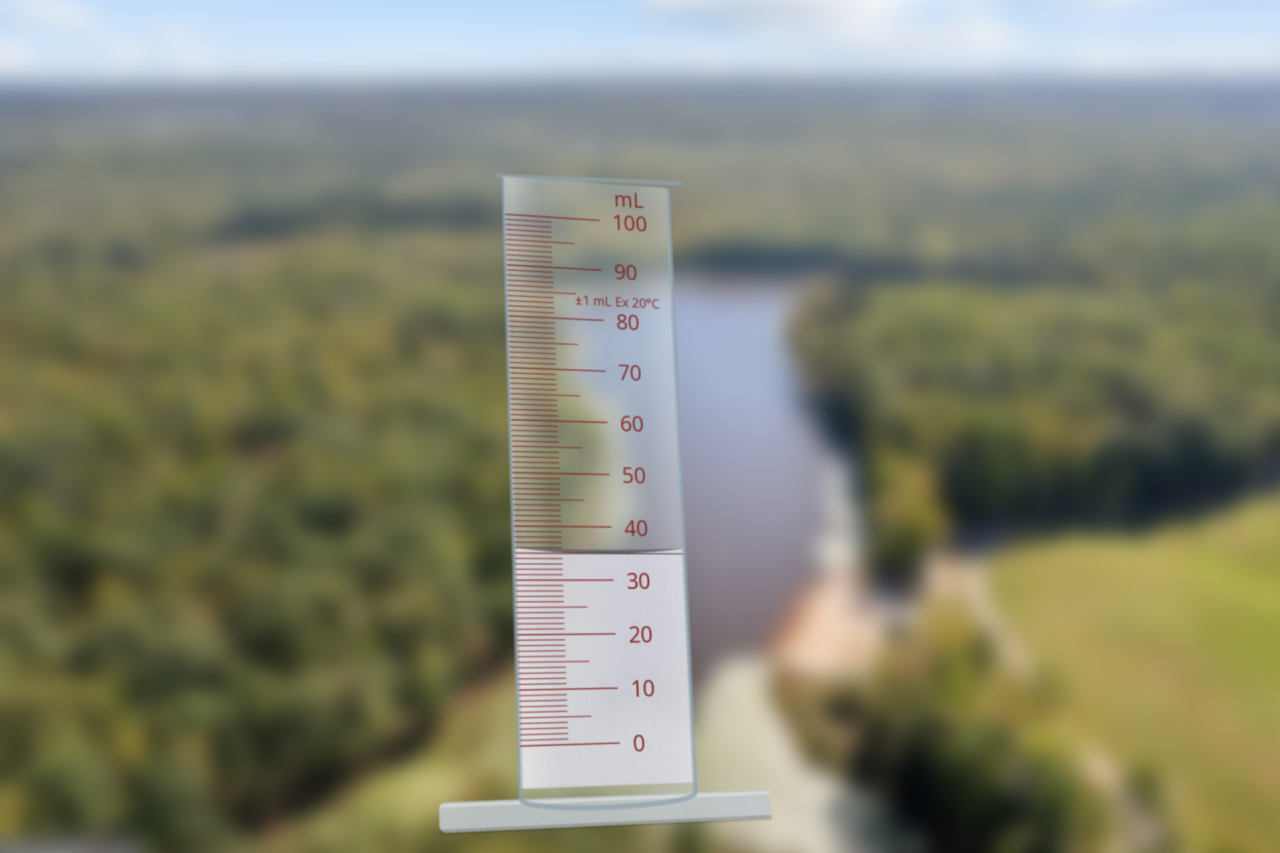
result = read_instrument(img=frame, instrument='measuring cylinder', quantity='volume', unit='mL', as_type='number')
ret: 35 mL
